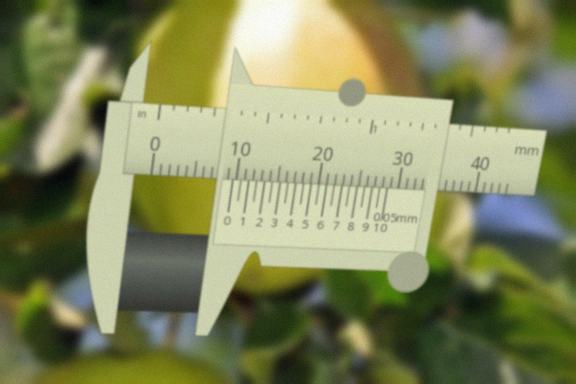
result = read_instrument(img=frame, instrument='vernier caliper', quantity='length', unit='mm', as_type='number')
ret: 9.6 mm
